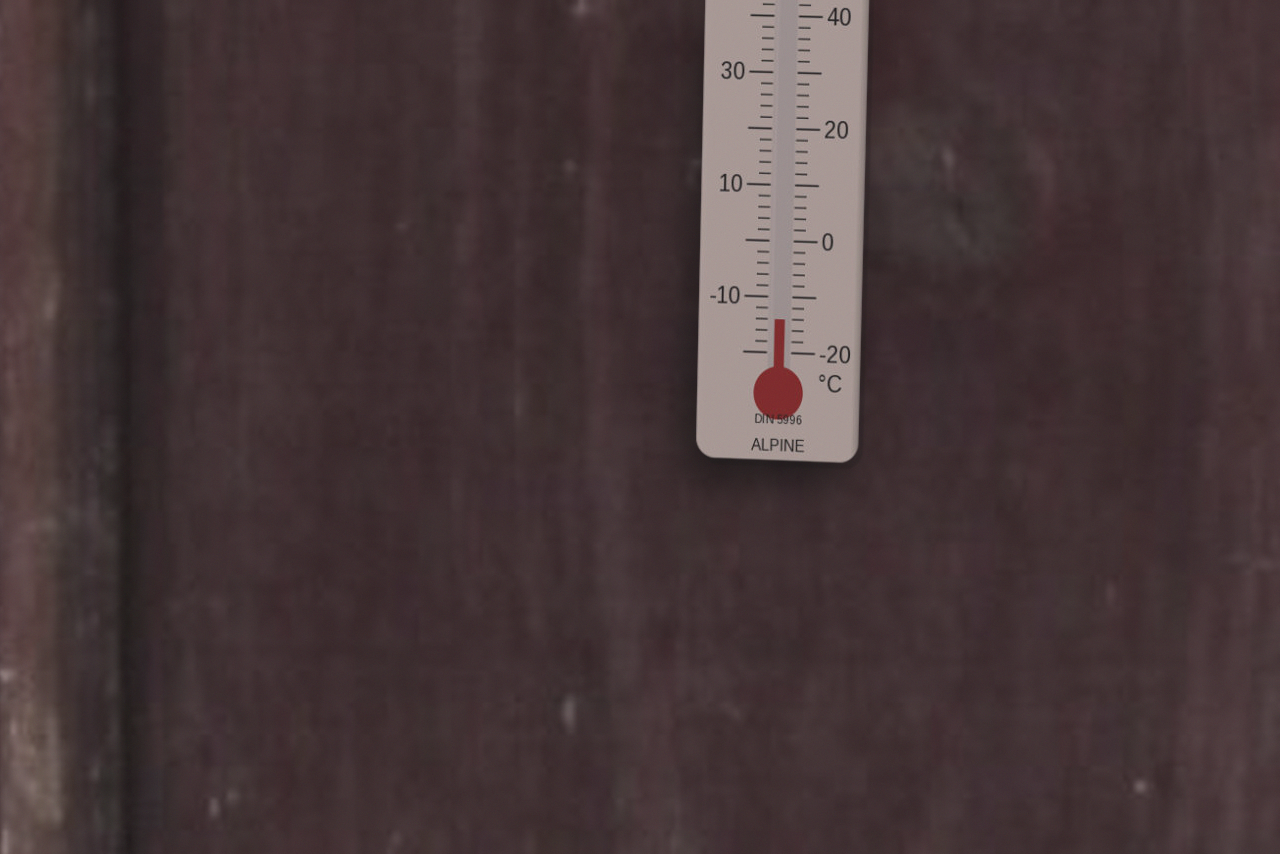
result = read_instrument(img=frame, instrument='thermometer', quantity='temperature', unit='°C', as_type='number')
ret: -14 °C
